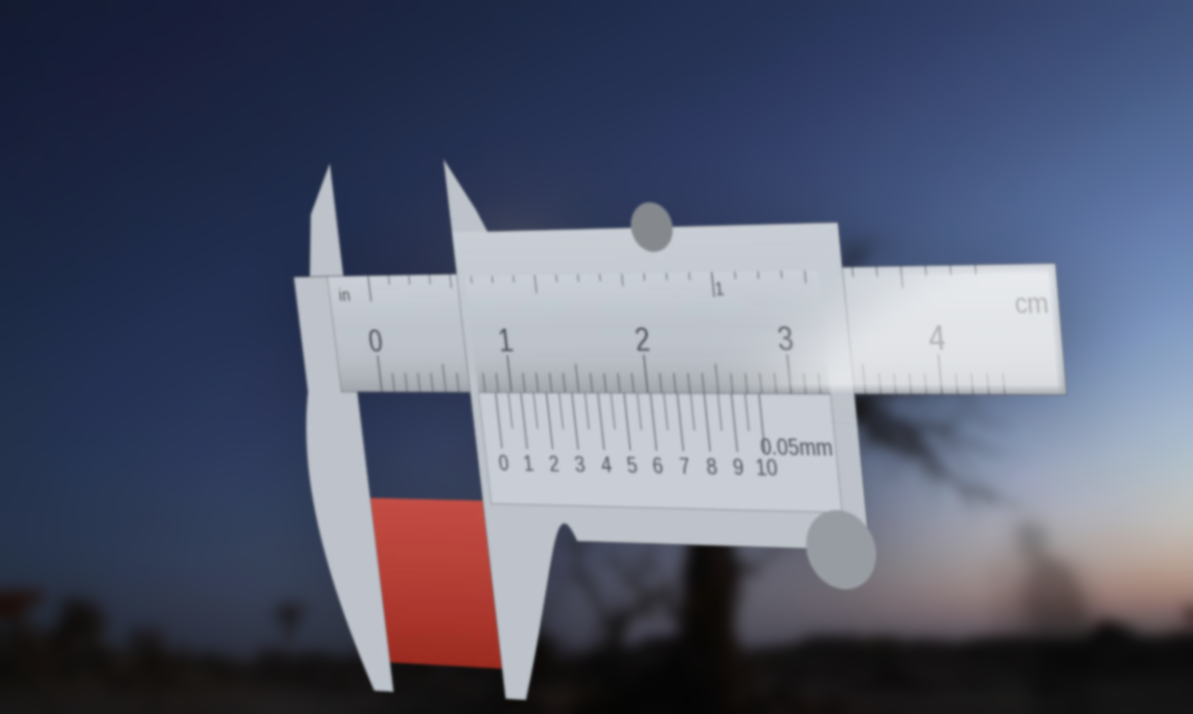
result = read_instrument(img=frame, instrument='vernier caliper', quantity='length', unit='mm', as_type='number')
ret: 8.8 mm
